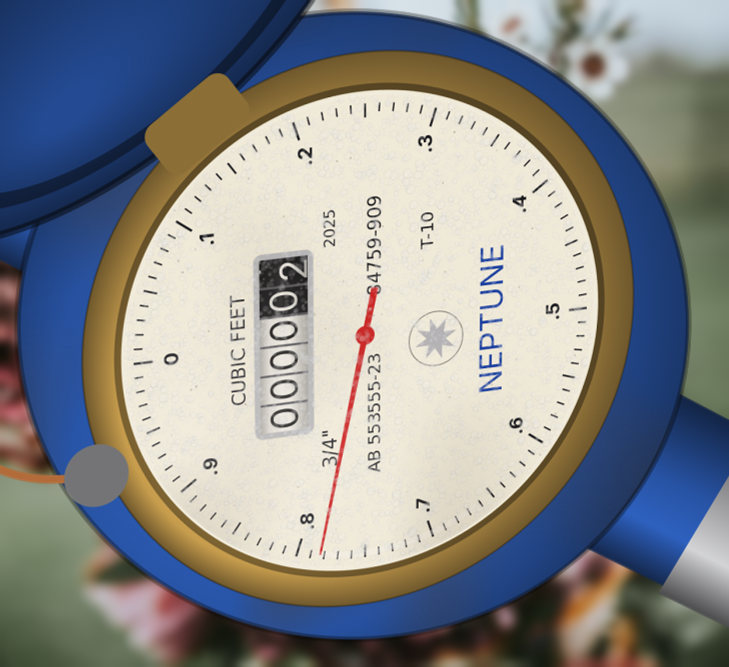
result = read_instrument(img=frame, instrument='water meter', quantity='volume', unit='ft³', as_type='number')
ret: 1.78 ft³
